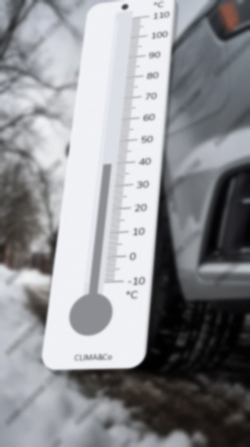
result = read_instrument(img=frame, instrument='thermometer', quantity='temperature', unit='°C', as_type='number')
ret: 40 °C
